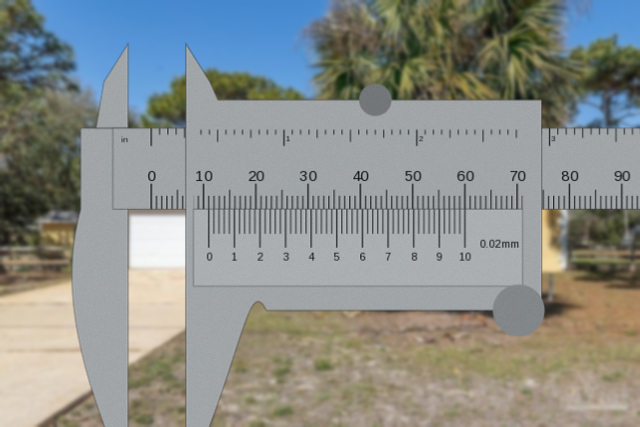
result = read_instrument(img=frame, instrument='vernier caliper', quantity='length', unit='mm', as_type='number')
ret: 11.0 mm
